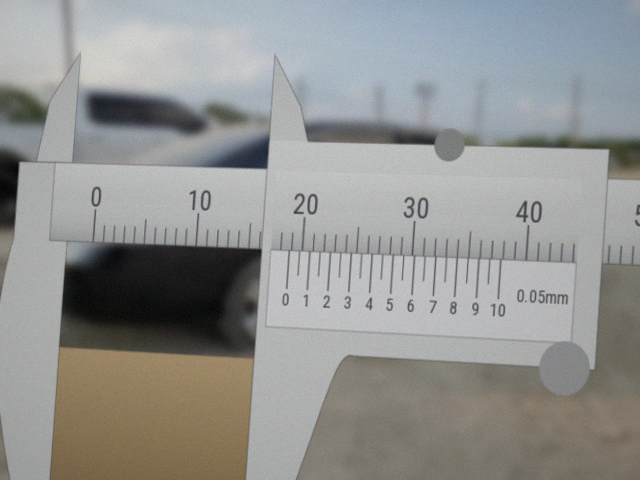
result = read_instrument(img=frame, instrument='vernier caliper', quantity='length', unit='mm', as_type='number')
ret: 18.8 mm
